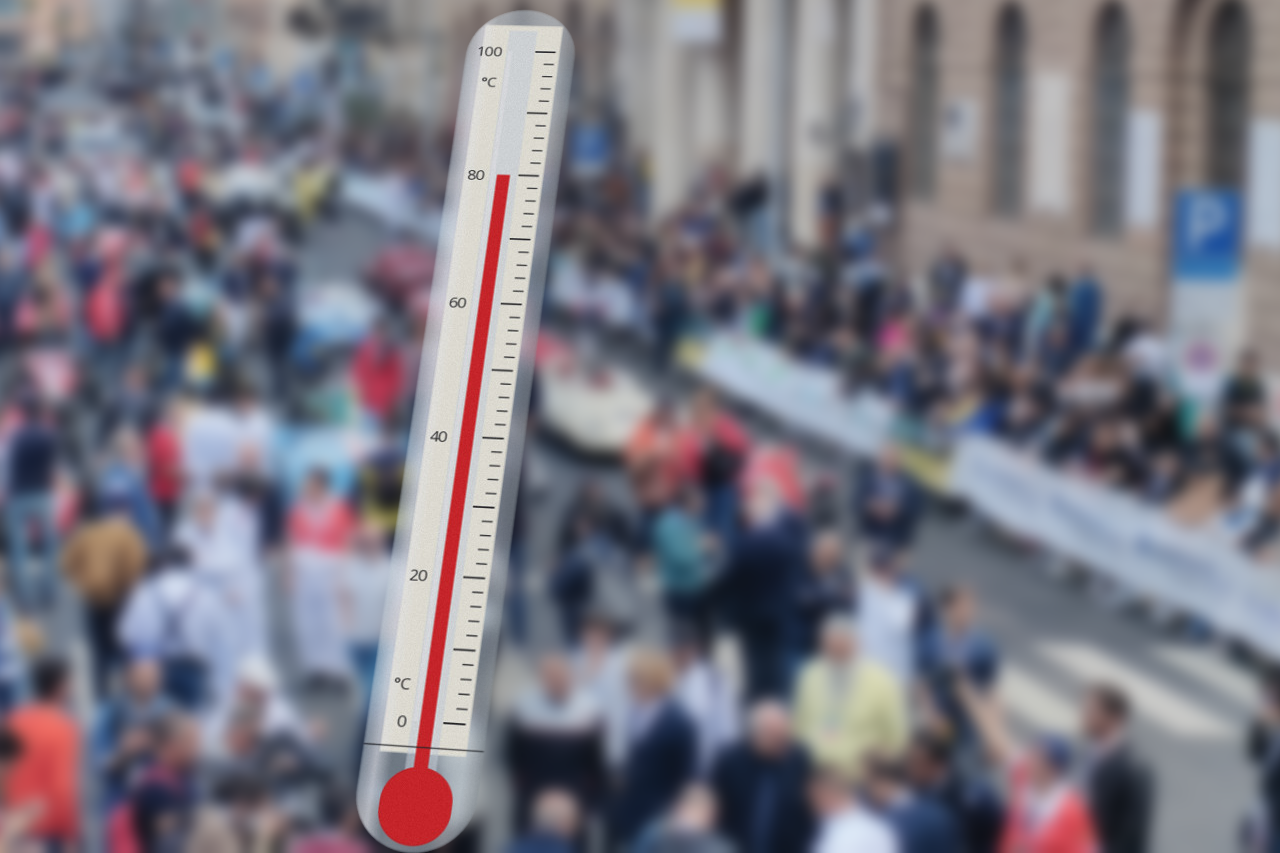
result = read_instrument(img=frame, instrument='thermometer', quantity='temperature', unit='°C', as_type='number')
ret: 80 °C
